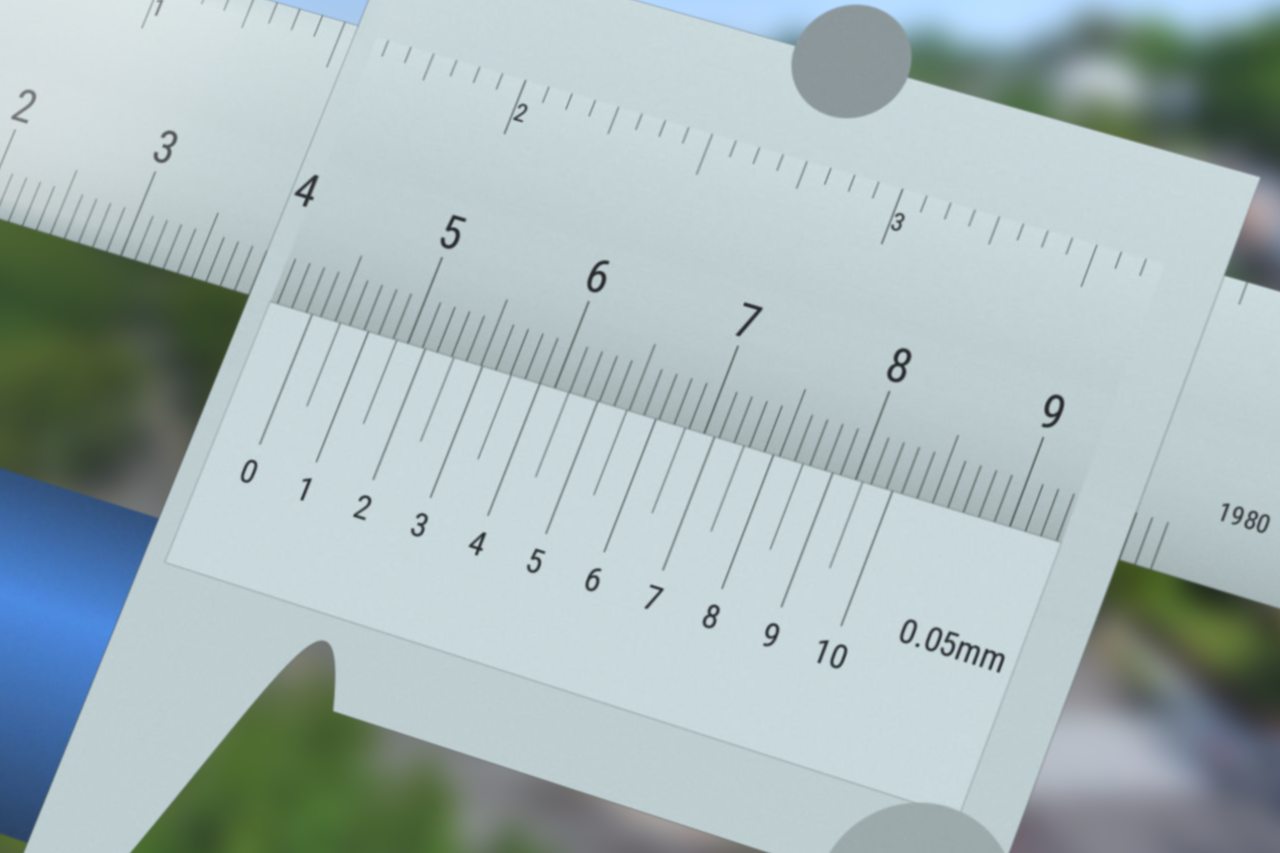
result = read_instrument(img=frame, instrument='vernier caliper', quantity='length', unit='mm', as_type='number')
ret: 43.4 mm
